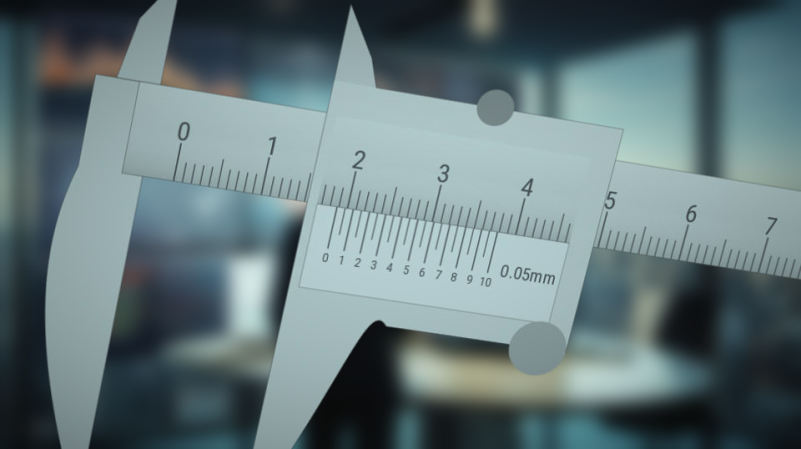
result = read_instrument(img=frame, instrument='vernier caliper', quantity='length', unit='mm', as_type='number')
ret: 18.8 mm
